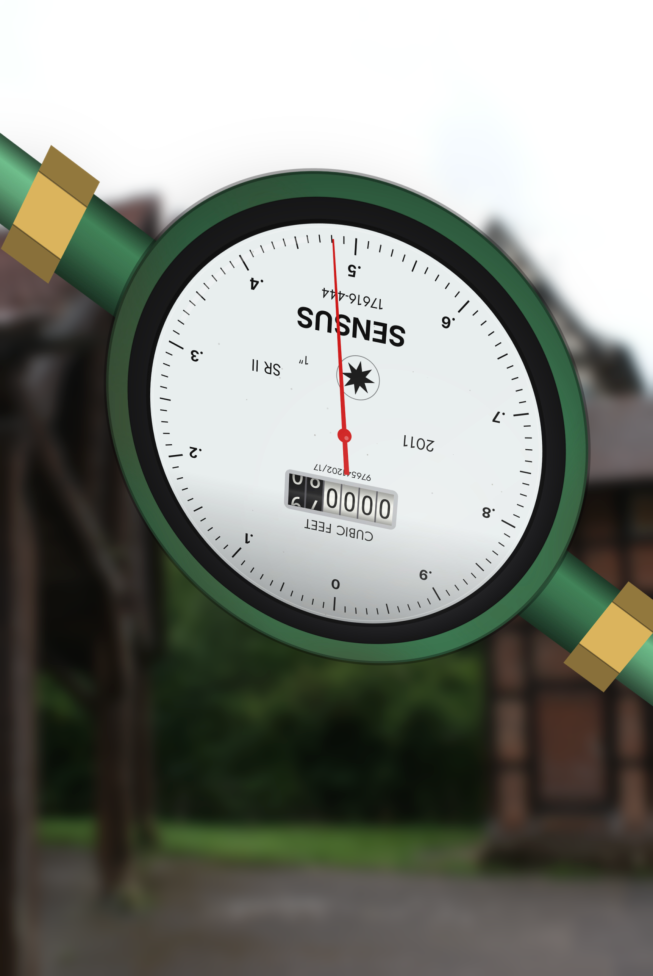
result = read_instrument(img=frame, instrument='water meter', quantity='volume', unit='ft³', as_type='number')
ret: 79.48 ft³
